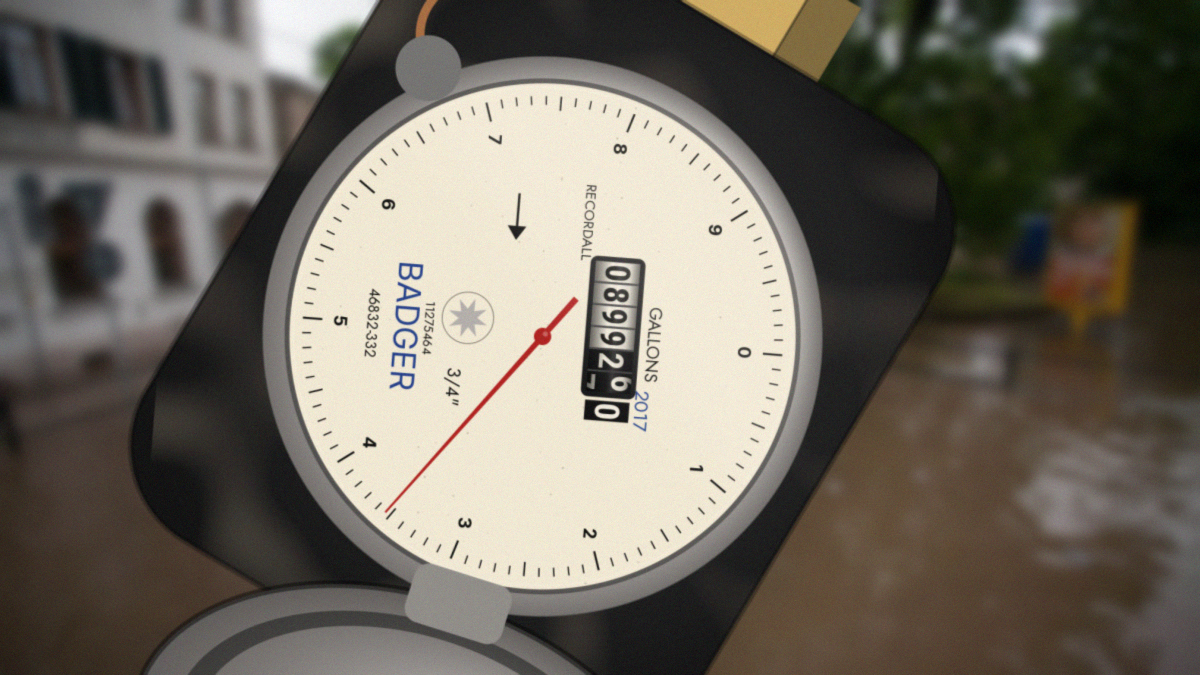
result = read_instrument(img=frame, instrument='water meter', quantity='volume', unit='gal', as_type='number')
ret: 899263.5 gal
